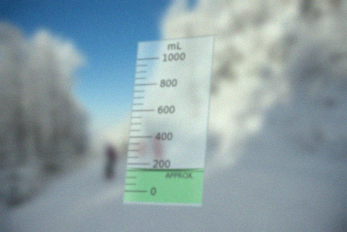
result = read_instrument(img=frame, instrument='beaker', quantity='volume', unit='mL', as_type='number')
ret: 150 mL
